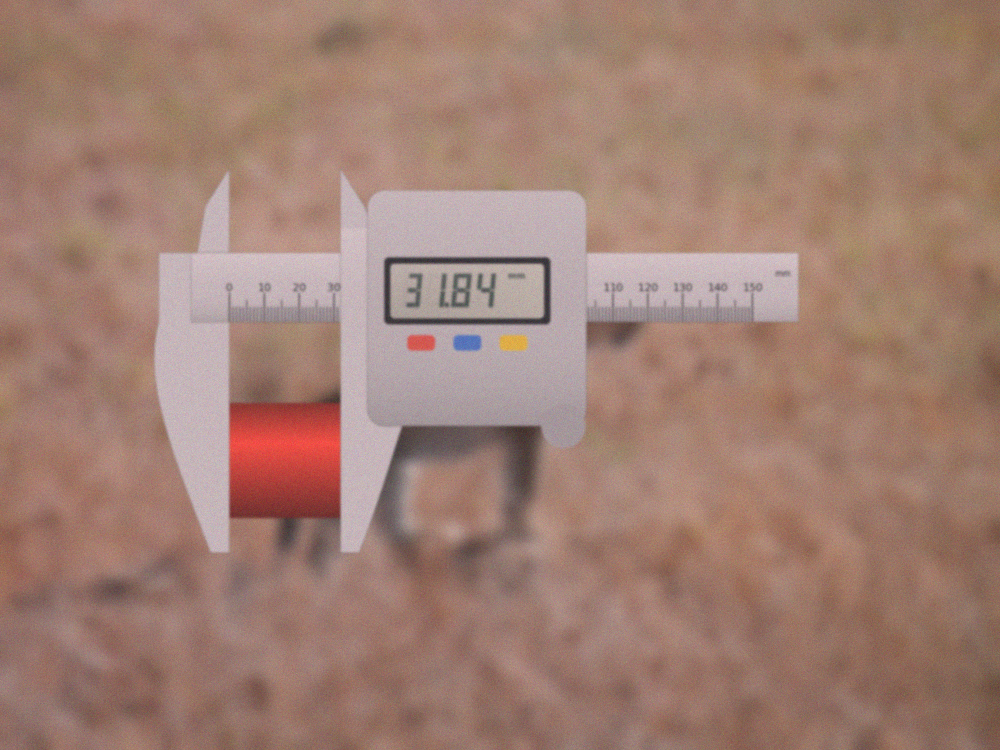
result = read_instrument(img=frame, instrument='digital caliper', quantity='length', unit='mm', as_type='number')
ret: 31.84 mm
